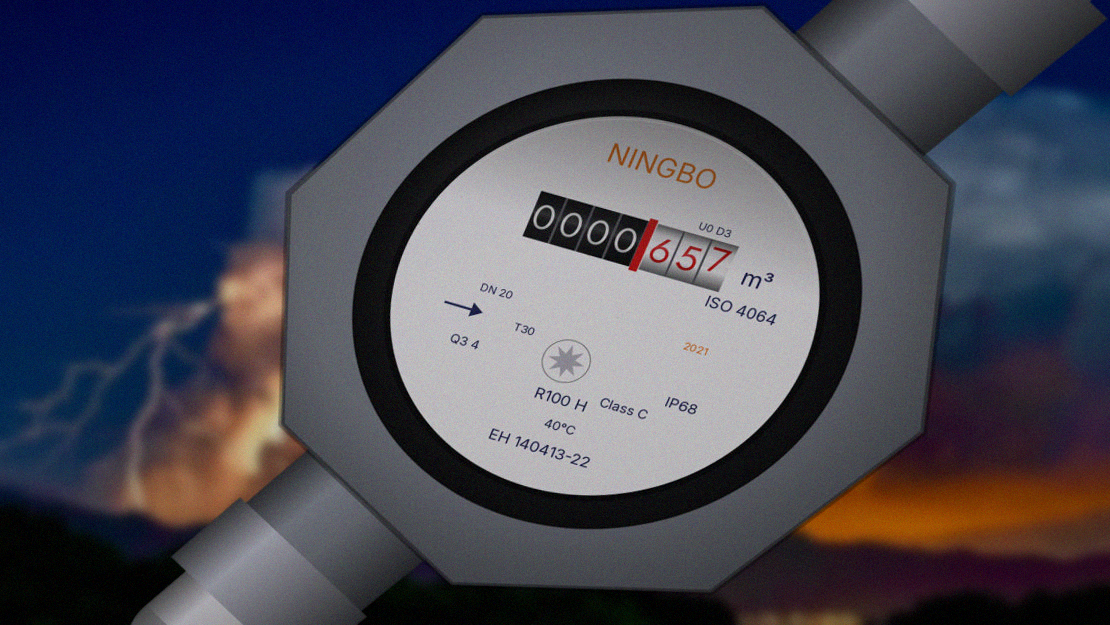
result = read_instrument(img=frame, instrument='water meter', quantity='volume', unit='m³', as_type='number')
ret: 0.657 m³
